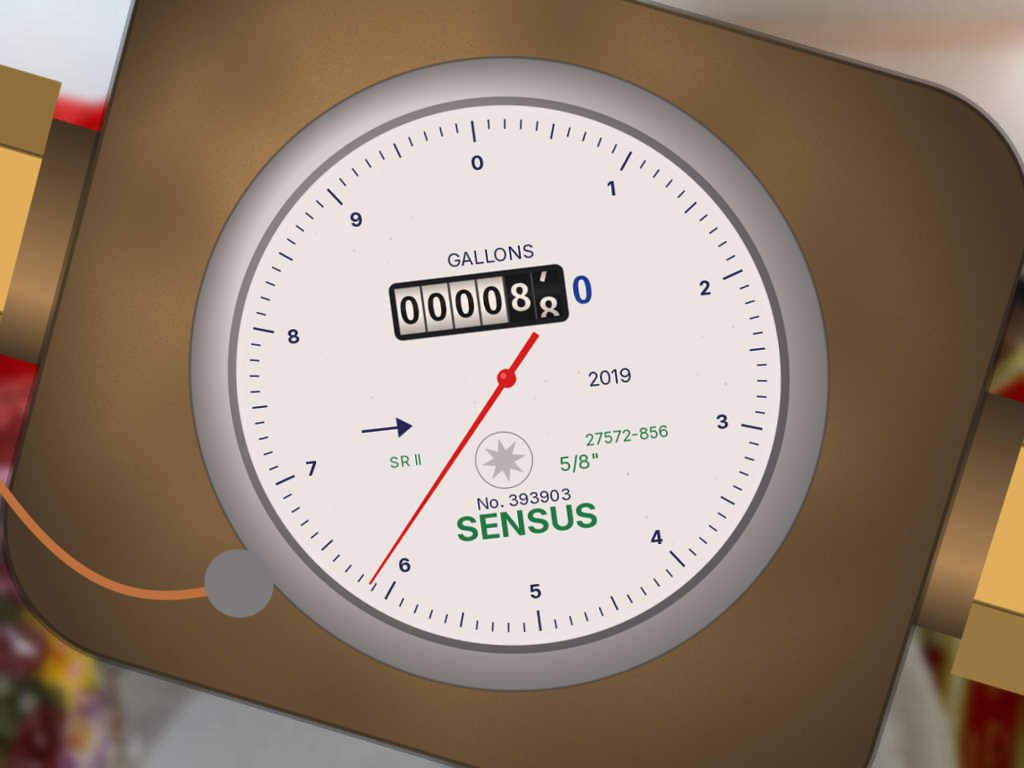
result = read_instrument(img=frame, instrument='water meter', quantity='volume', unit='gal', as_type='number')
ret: 876.1 gal
